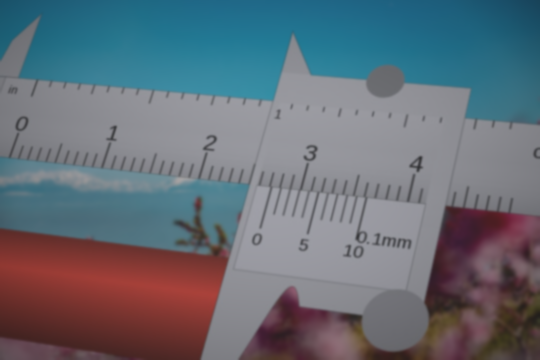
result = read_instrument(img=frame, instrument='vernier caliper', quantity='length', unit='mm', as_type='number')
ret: 27.2 mm
